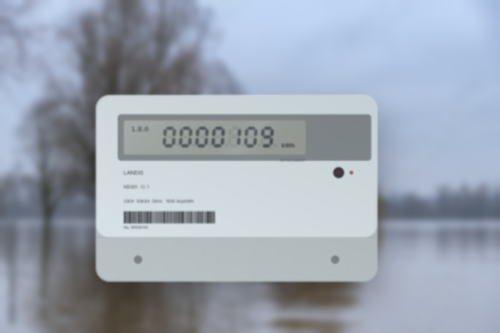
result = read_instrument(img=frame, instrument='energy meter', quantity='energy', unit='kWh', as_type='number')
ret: 109 kWh
